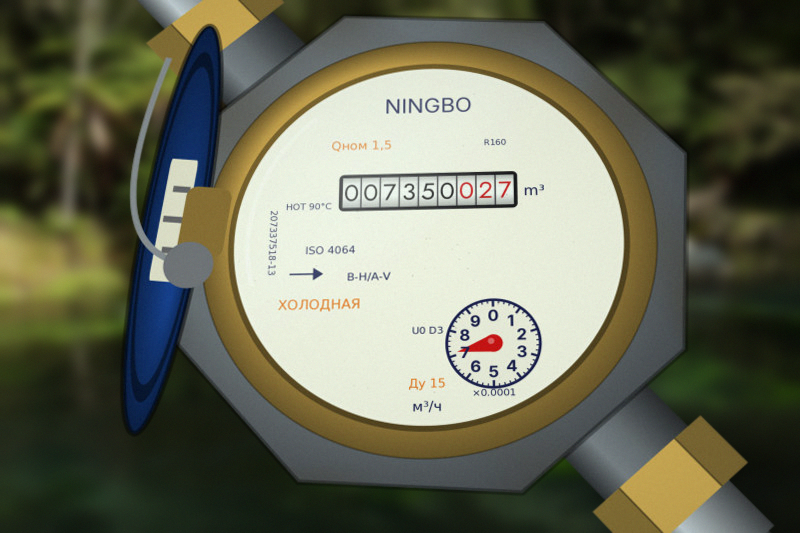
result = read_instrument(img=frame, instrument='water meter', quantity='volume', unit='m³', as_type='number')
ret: 7350.0277 m³
